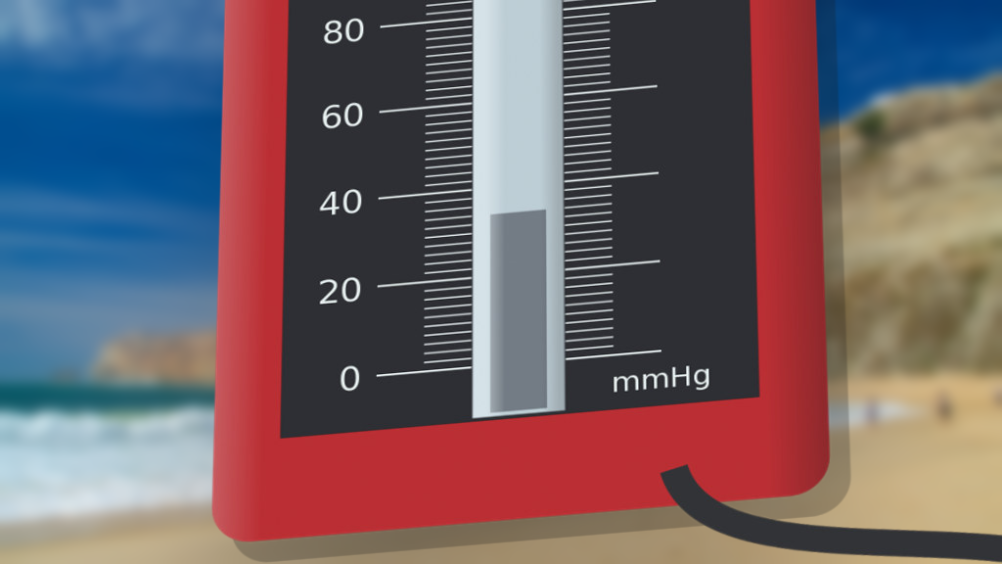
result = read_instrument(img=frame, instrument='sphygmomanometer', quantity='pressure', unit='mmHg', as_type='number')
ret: 34 mmHg
